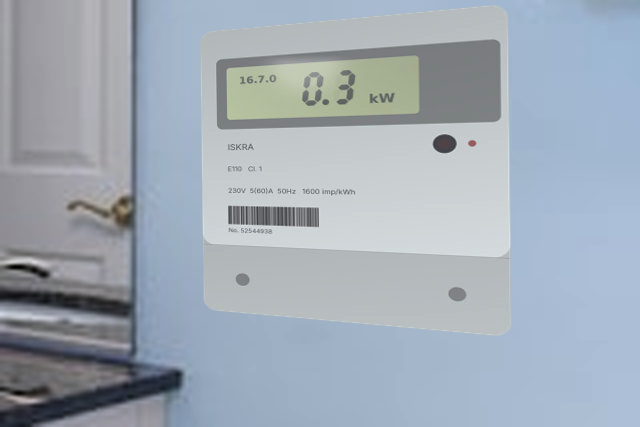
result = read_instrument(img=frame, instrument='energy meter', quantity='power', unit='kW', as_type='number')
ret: 0.3 kW
